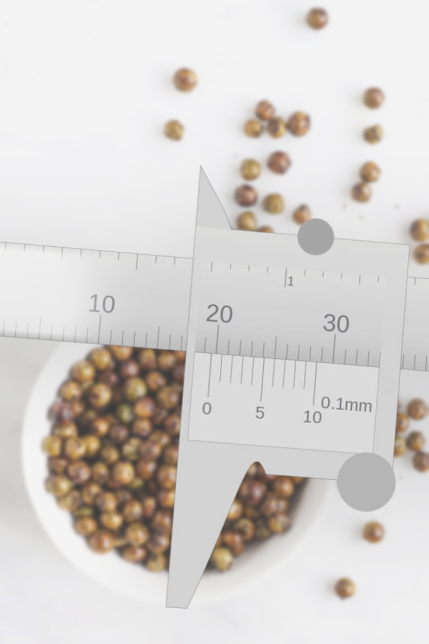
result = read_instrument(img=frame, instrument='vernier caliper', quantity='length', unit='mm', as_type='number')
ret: 19.6 mm
